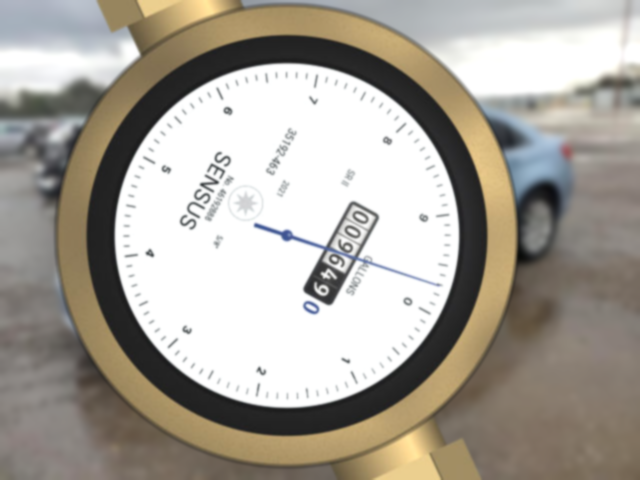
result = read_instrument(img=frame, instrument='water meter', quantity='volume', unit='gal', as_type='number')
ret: 96489.7 gal
